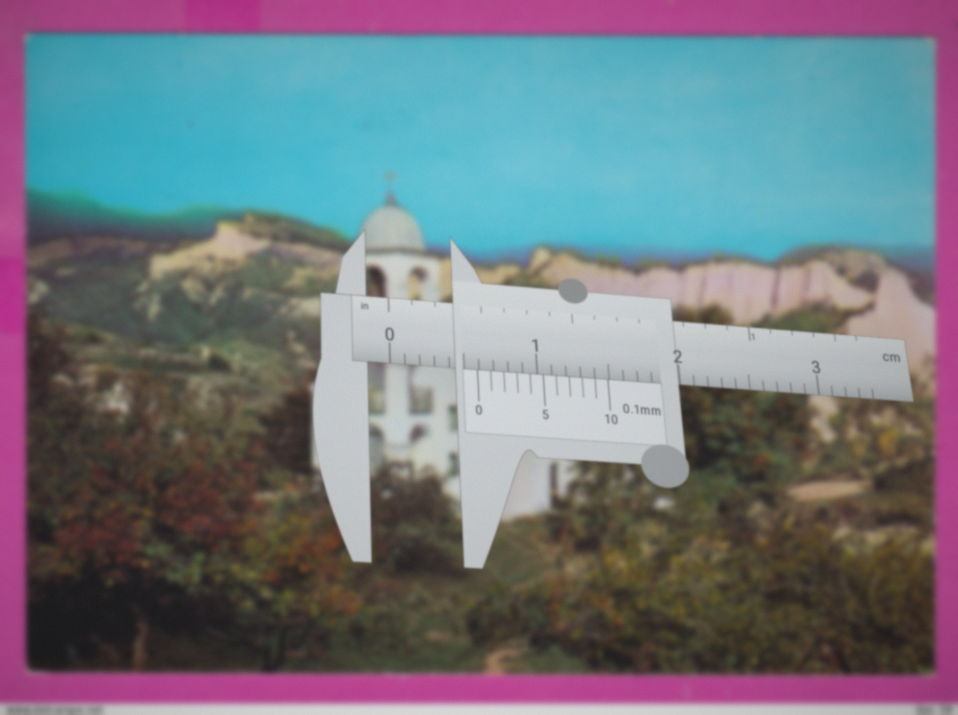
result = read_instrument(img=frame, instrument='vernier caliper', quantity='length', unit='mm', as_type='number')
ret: 5.9 mm
